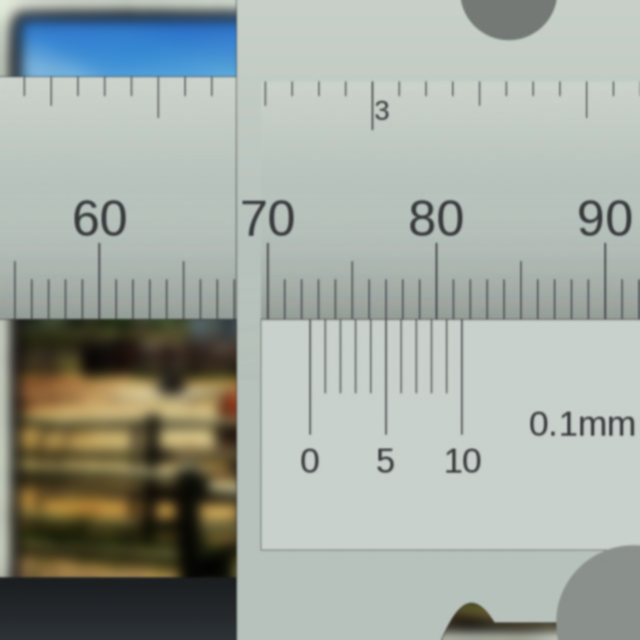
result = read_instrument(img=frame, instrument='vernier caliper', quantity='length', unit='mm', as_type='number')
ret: 72.5 mm
